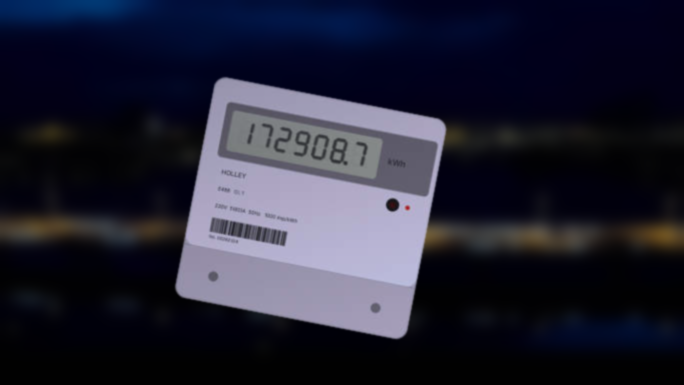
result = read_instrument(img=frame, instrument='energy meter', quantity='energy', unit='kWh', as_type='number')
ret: 172908.7 kWh
